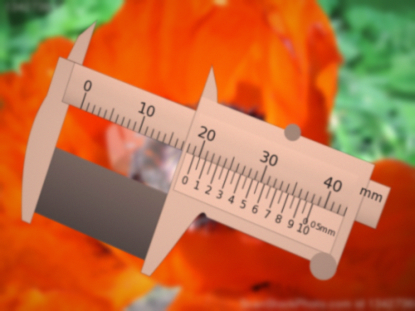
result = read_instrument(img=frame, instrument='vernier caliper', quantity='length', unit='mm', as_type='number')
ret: 19.2 mm
